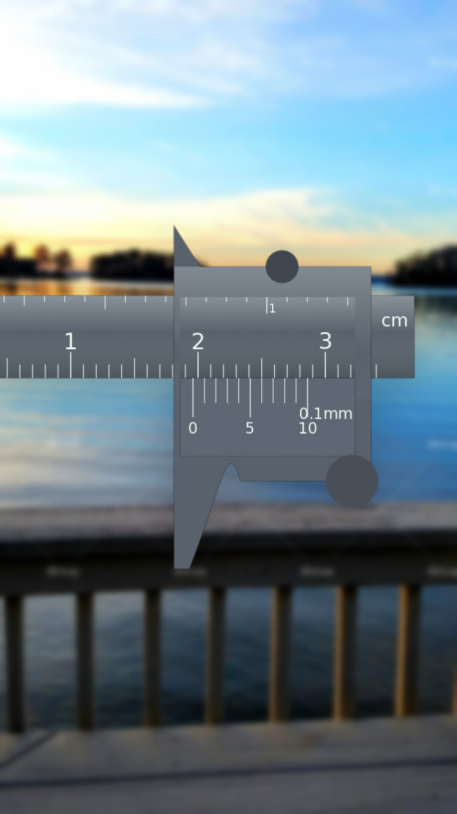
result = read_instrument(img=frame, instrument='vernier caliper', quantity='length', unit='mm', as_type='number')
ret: 19.6 mm
